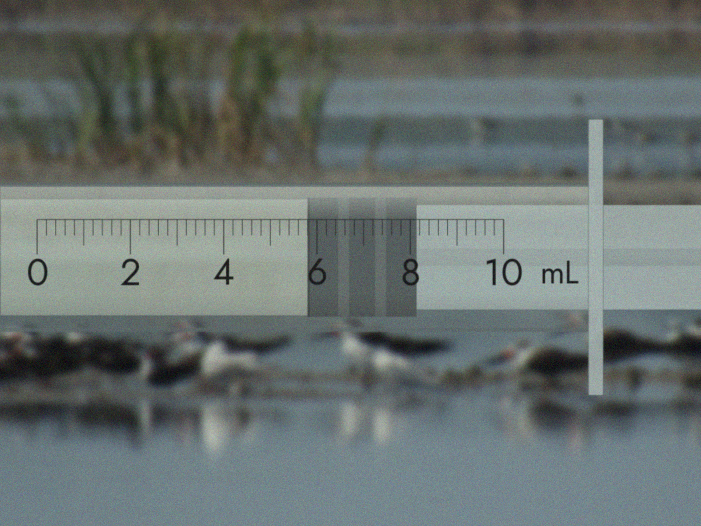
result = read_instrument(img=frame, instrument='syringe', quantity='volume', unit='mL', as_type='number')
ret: 5.8 mL
